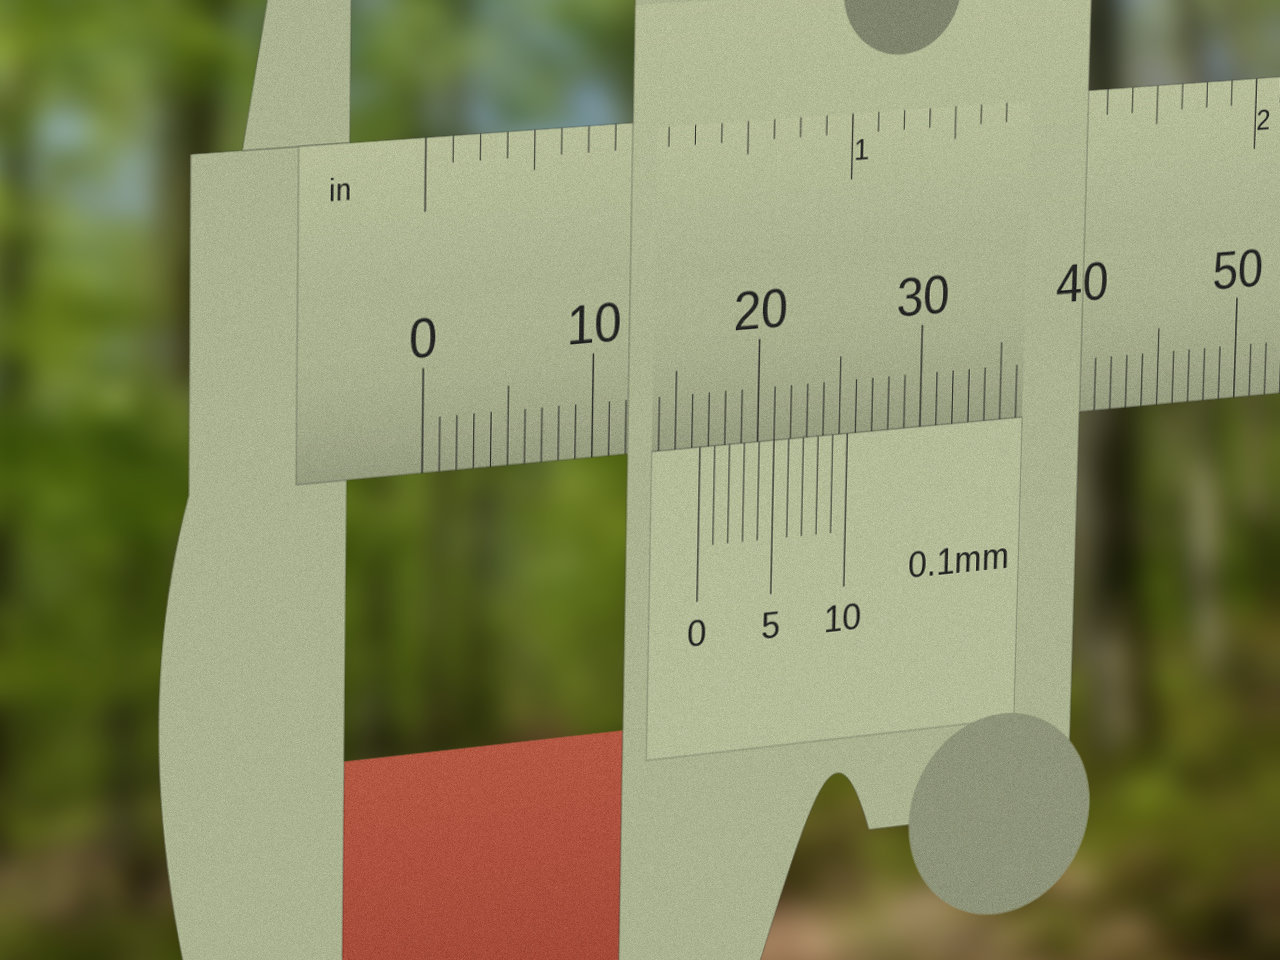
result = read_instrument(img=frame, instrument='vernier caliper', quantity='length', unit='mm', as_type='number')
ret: 16.5 mm
